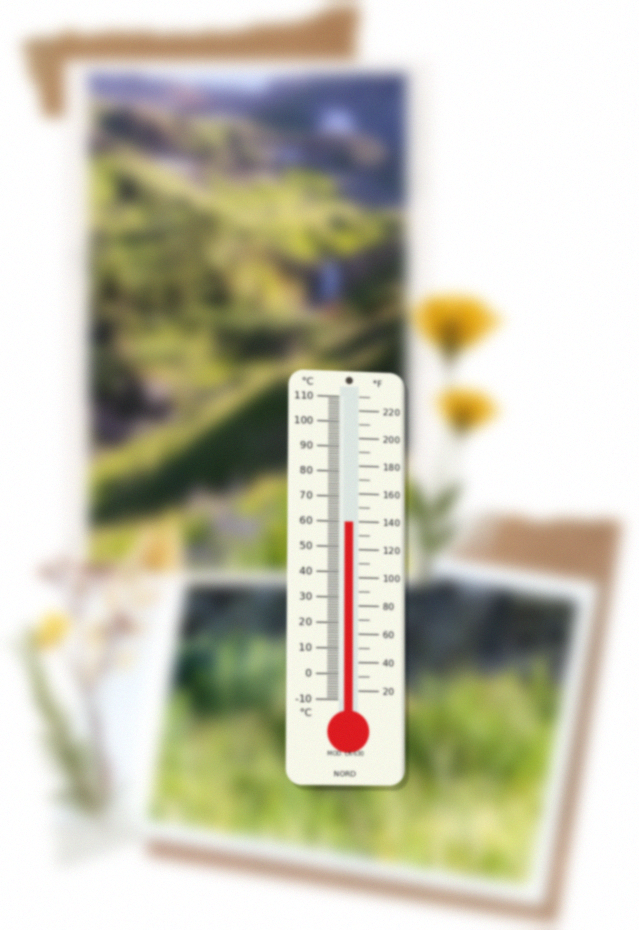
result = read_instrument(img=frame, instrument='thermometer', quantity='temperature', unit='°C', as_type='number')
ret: 60 °C
